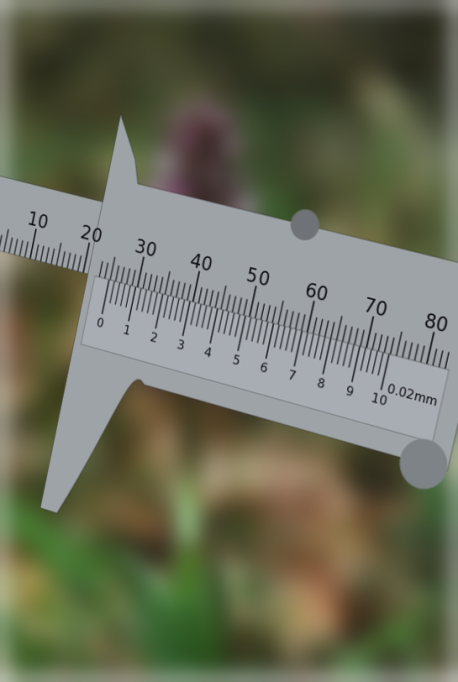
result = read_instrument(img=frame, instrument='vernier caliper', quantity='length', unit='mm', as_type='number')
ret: 24.8 mm
